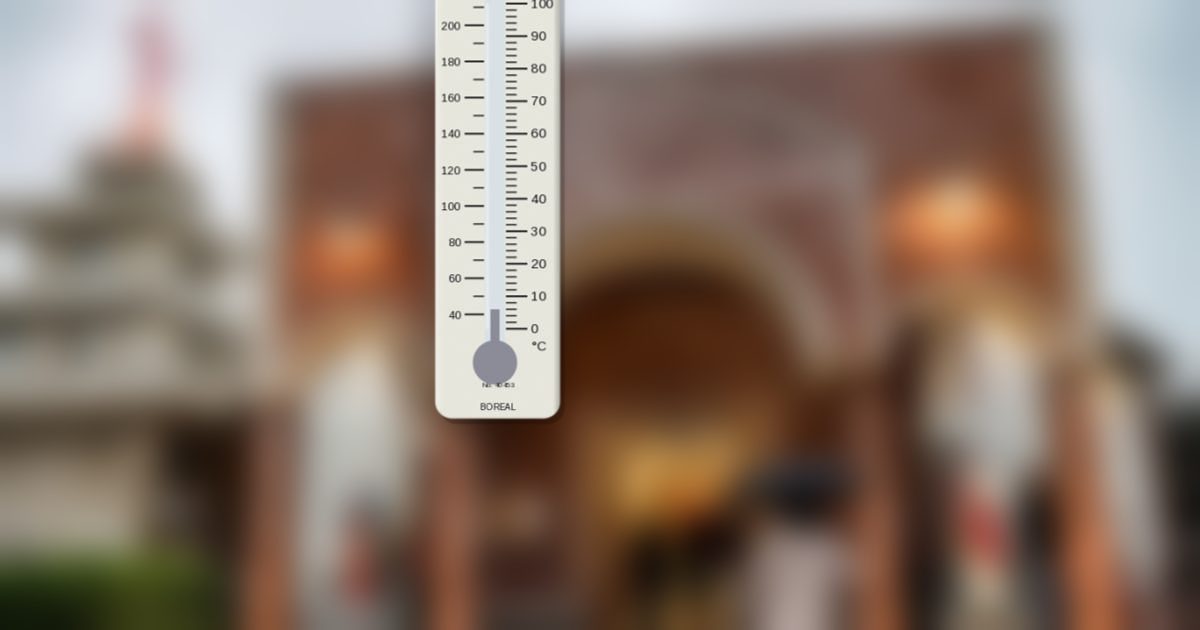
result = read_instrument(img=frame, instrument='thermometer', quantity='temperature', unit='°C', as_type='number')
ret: 6 °C
